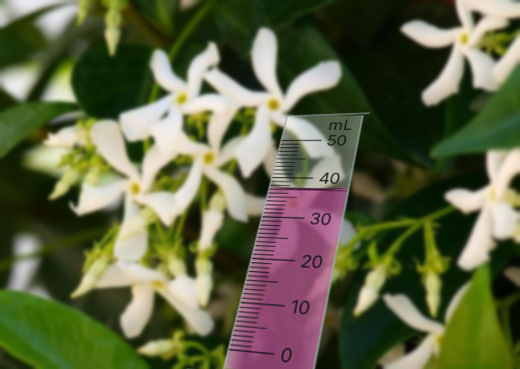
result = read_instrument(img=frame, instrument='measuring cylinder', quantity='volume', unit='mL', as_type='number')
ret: 37 mL
